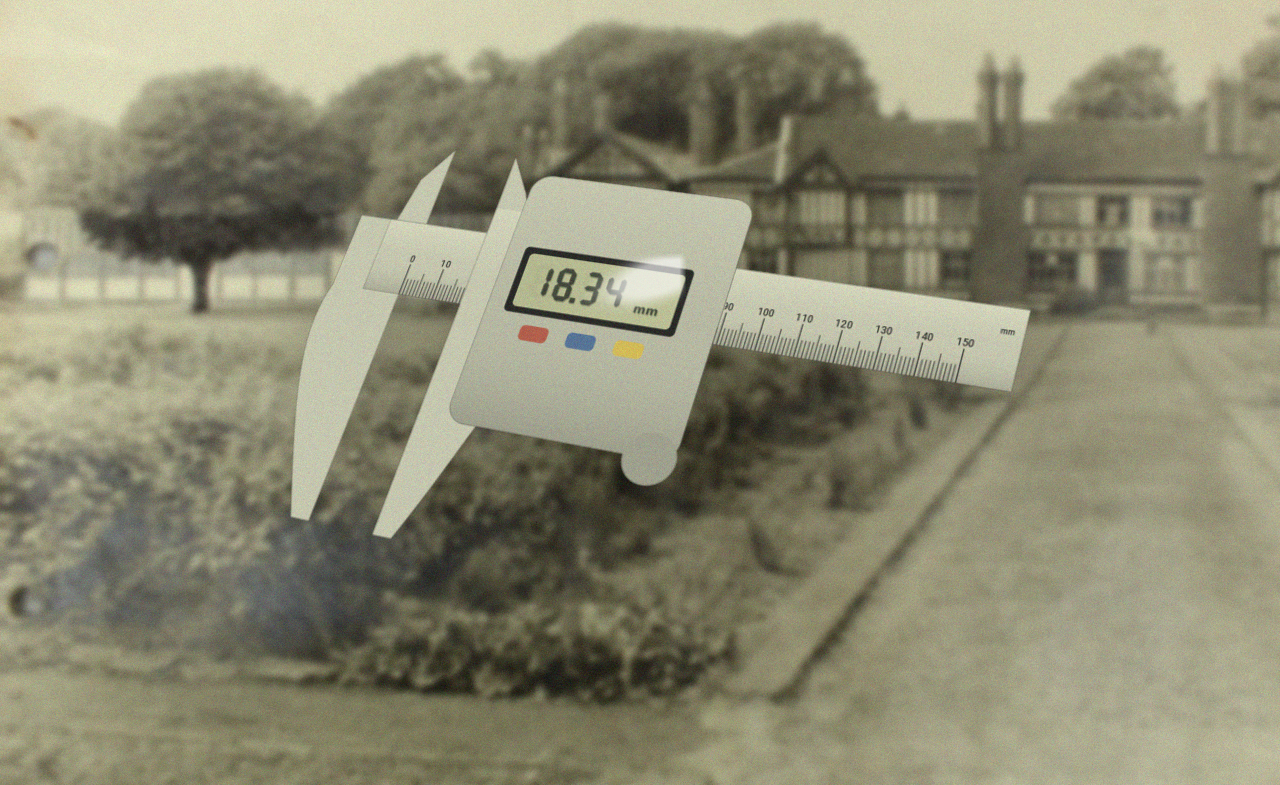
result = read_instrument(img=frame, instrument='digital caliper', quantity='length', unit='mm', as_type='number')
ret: 18.34 mm
